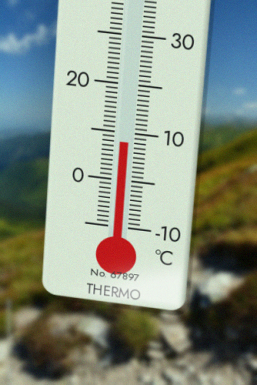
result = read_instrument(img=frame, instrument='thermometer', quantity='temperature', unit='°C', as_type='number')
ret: 8 °C
